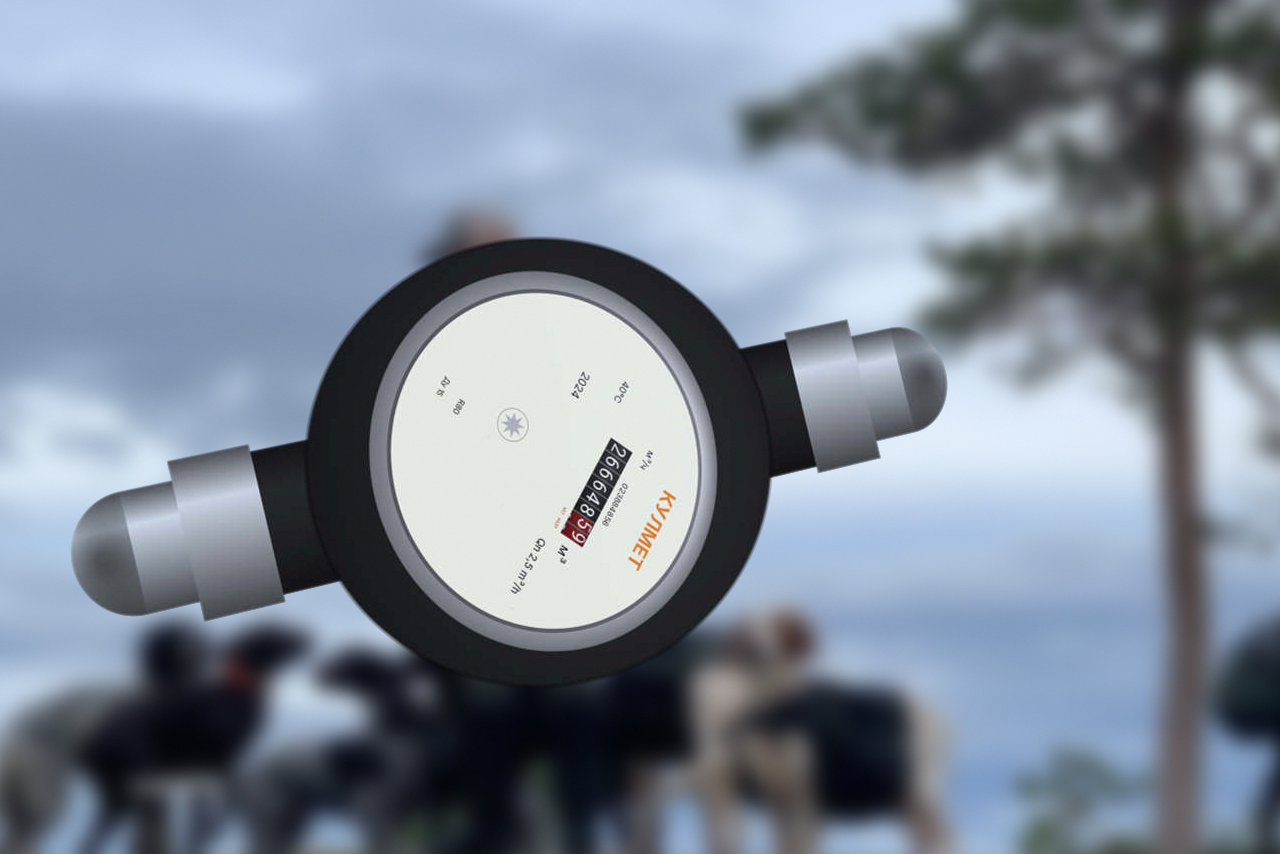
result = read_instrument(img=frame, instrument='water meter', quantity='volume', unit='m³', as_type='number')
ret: 266648.59 m³
